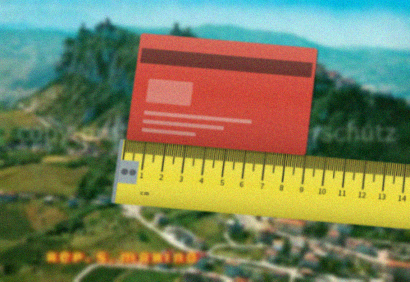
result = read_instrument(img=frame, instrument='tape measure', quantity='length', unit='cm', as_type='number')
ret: 9 cm
